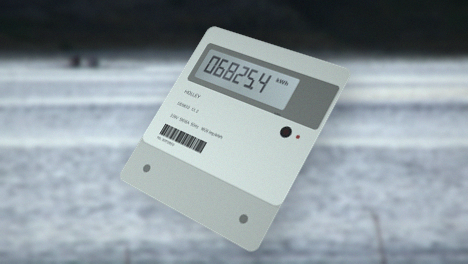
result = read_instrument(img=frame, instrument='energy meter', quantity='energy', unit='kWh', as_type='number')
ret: 6825.4 kWh
